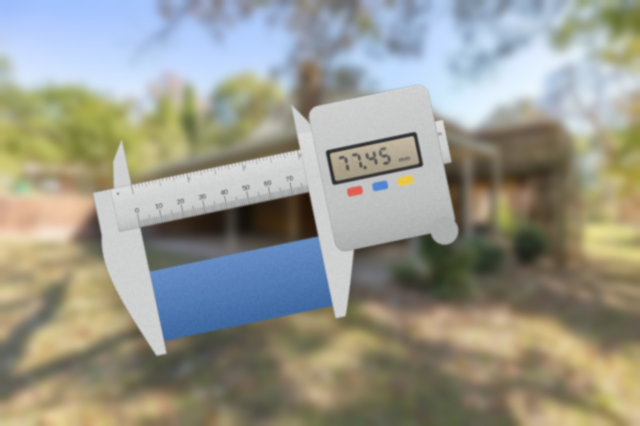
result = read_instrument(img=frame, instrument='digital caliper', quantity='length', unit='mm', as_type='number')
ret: 77.45 mm
